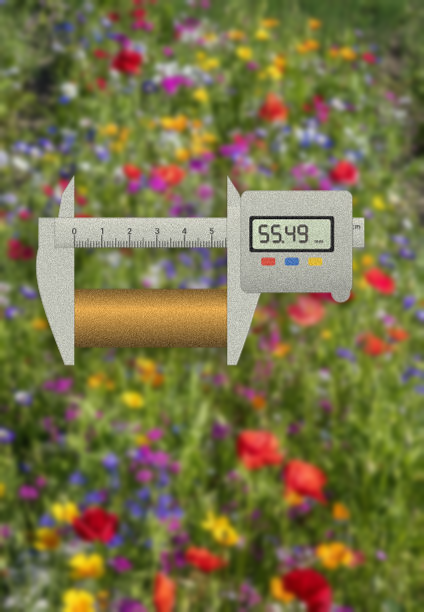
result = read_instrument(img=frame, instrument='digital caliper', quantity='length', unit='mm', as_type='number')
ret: 55.49 mm
